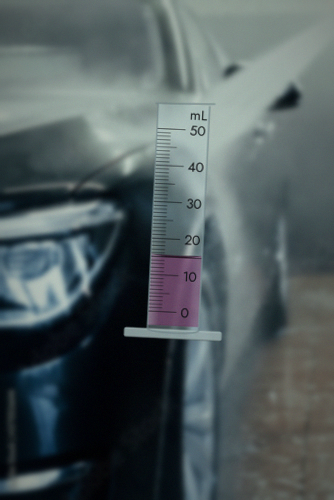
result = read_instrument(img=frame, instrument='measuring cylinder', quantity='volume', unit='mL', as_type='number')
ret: 15 mL
